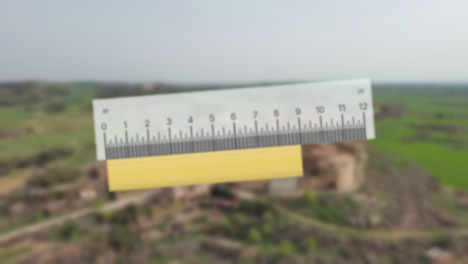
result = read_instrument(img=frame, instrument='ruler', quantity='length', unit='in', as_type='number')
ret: 9 in
